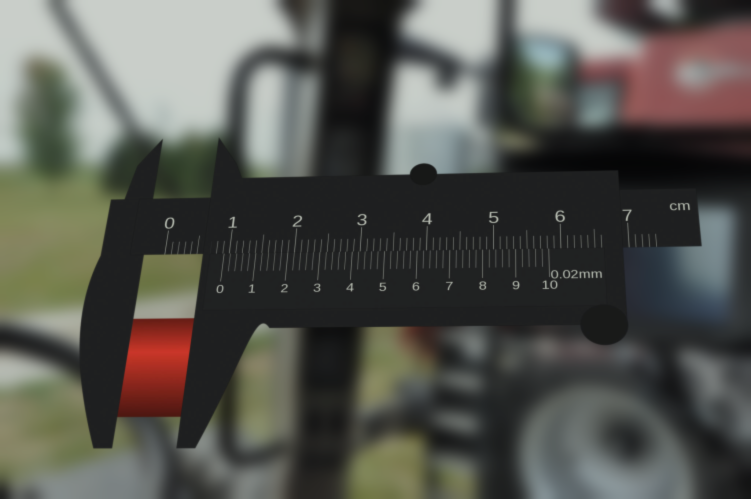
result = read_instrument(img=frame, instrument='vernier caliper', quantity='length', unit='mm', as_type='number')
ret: 9.2 mm
